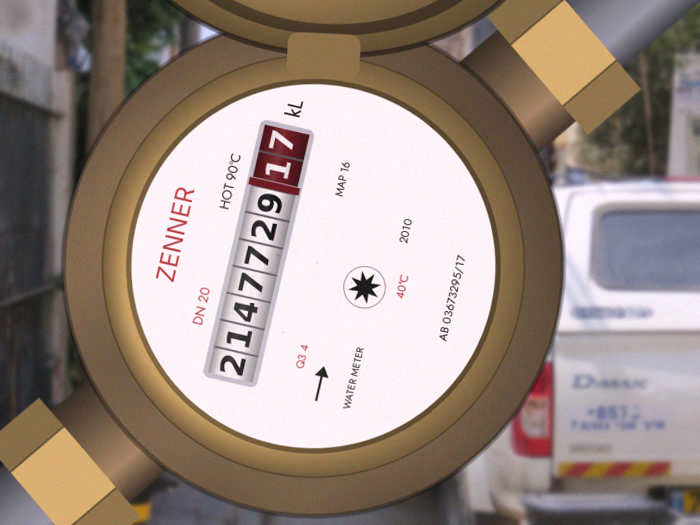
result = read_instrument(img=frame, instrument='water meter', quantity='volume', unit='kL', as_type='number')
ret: 2147729.17 kL
